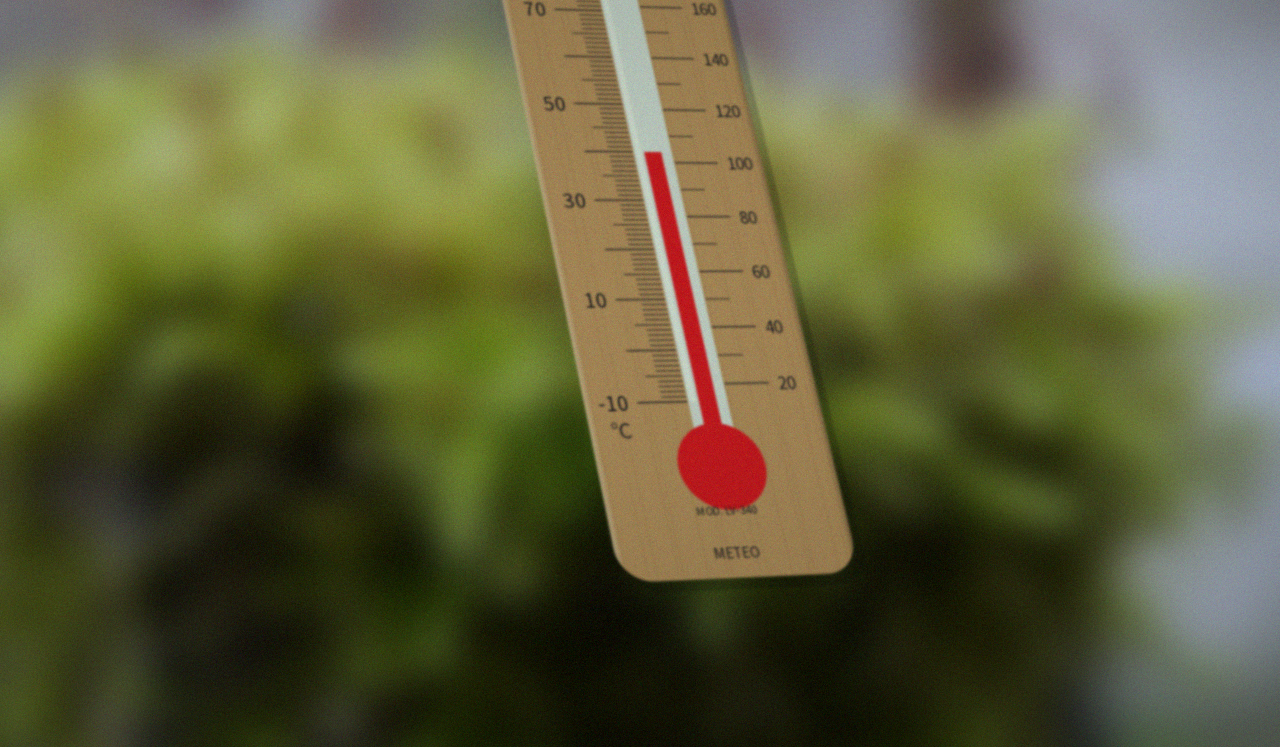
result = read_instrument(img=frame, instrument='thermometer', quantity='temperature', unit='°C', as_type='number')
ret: 40 °C
